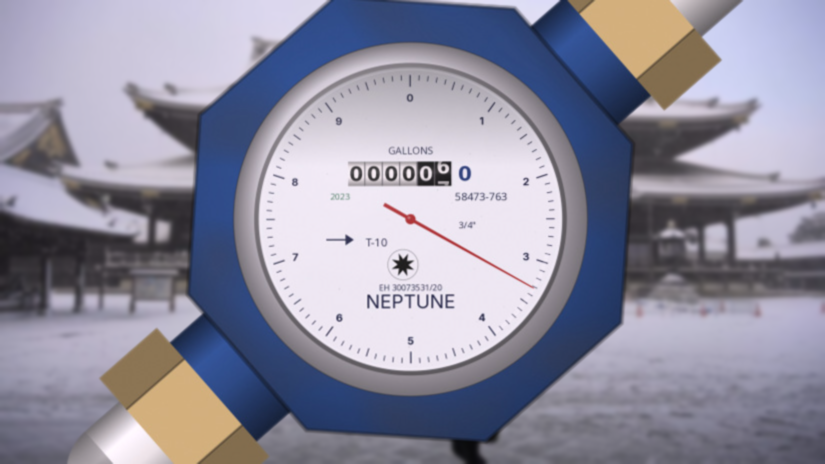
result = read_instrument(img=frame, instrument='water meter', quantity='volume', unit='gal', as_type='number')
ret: 63.3 gal
